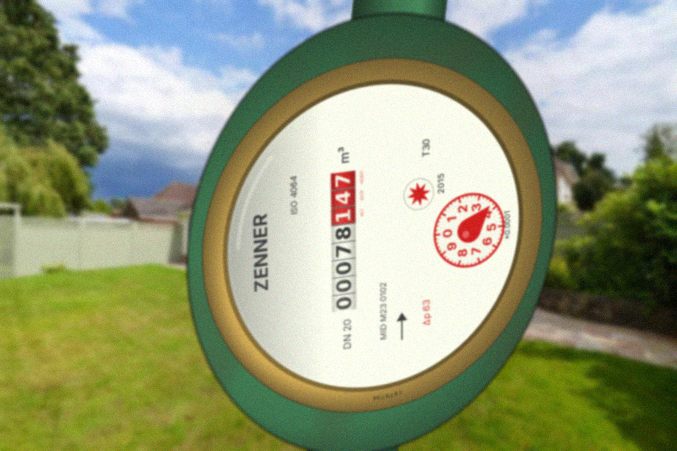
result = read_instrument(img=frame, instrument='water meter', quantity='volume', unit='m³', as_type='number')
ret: 78.1473 m³
